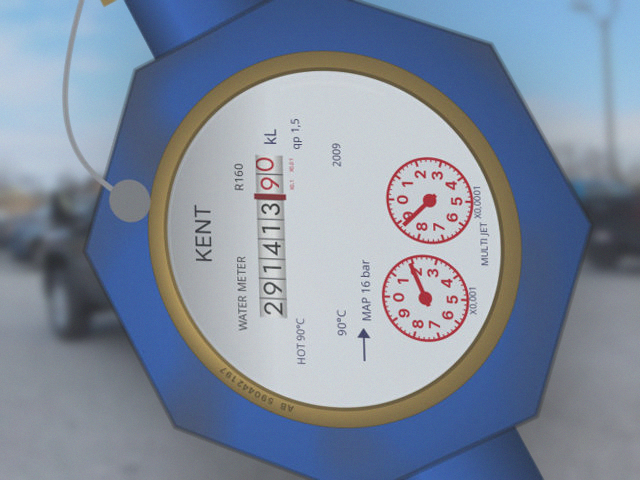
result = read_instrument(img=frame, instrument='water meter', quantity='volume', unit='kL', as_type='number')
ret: 291413.9018 kL
